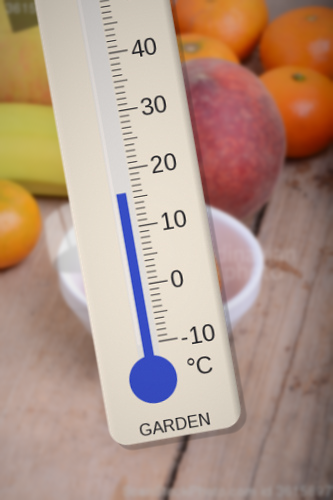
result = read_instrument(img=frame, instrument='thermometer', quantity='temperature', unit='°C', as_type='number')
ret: 16 °C
